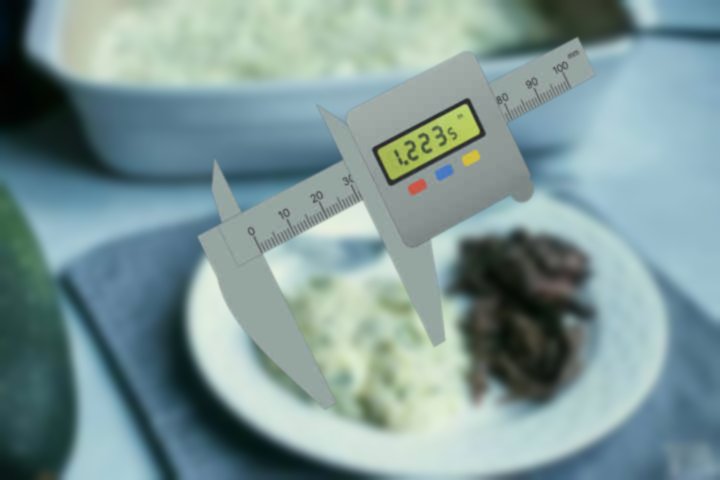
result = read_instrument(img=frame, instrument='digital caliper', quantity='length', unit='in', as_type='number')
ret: 1.2235 in
